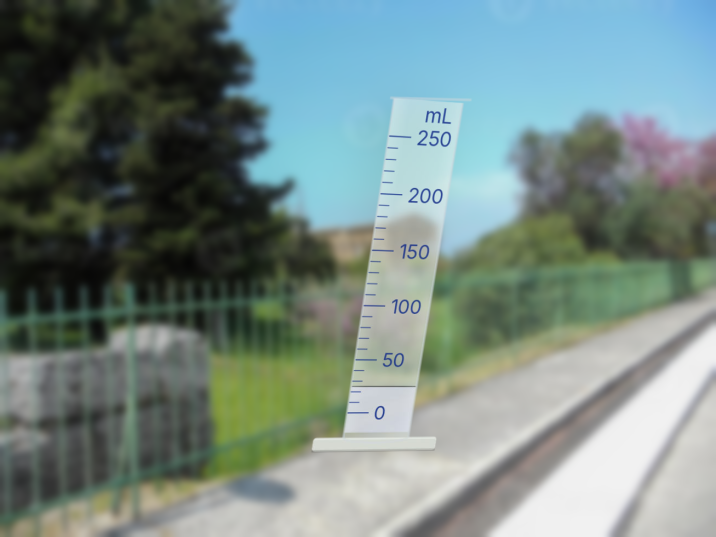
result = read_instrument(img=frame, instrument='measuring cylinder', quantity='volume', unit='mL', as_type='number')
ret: 25 mL
